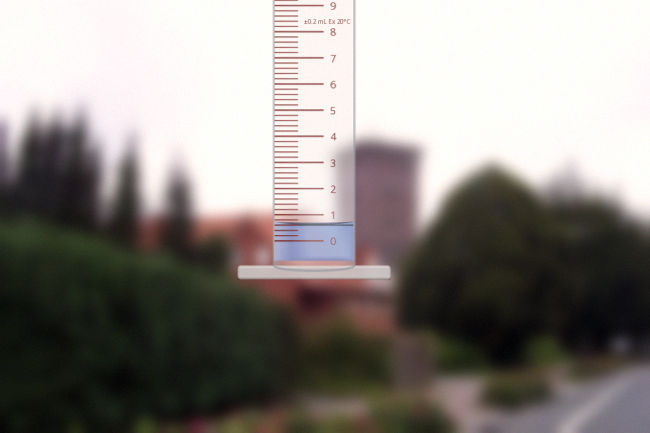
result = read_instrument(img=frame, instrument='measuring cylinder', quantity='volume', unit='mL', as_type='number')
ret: 0.6 mL
